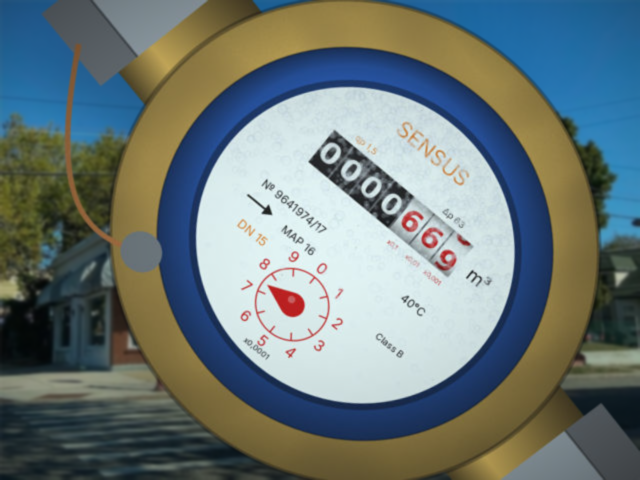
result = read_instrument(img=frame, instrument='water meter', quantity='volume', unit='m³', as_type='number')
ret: 0.6687 m³
